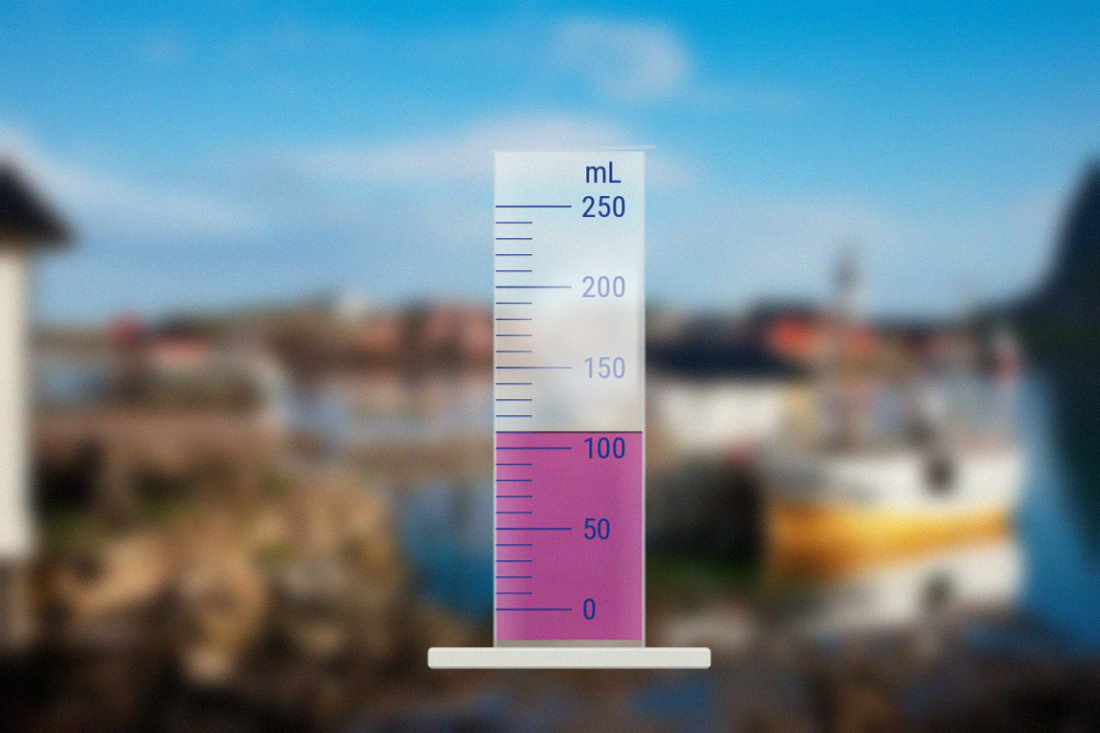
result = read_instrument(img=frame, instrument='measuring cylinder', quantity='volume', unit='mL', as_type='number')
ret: 110 mL
